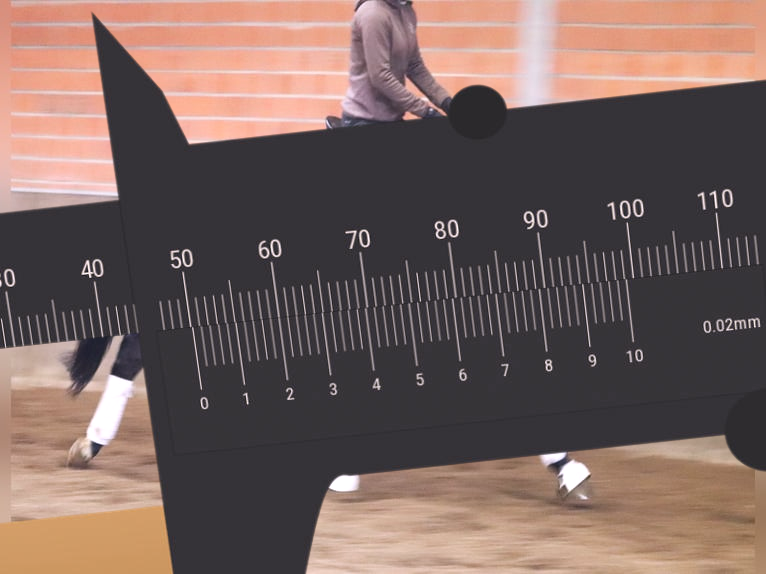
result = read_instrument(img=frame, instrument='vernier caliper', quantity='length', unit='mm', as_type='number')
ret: 50.2 mm
